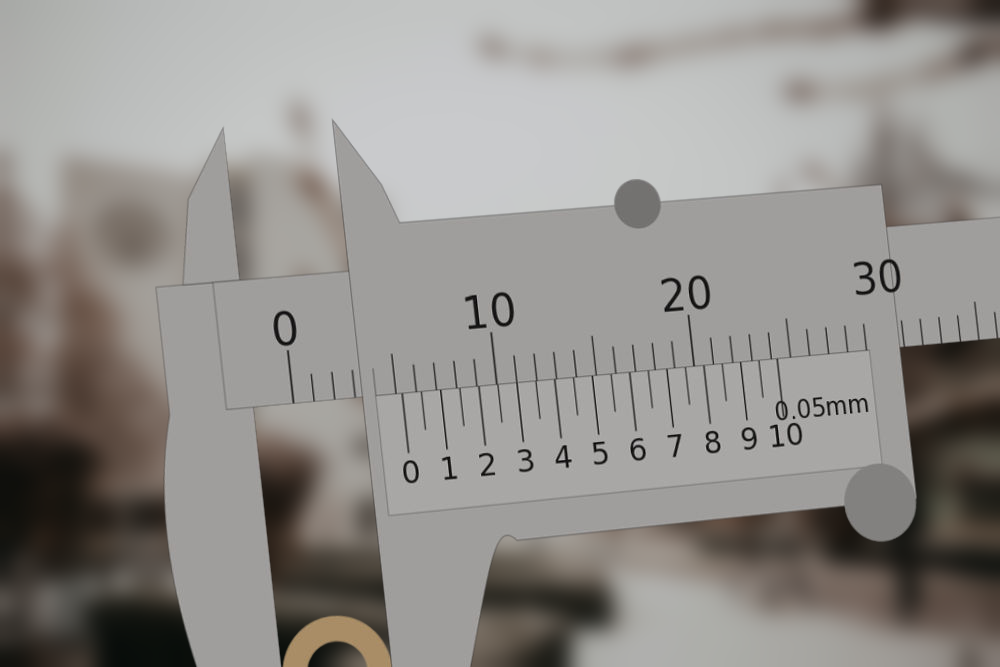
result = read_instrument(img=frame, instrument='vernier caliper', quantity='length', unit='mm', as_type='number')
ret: 5.3 mm
